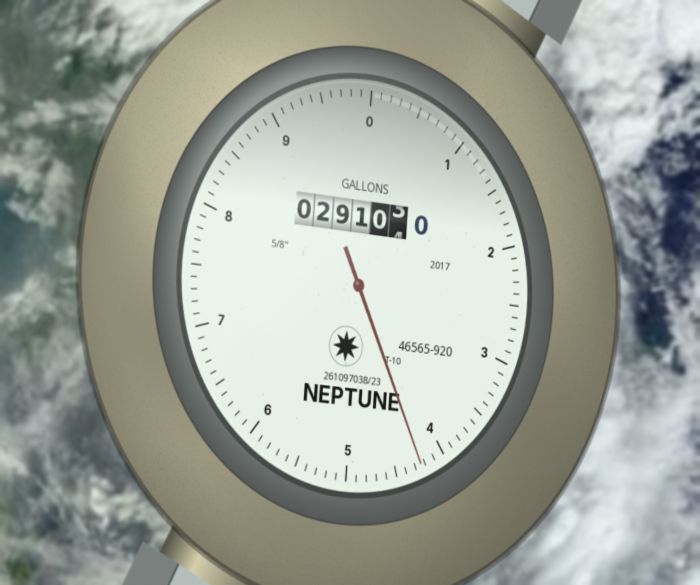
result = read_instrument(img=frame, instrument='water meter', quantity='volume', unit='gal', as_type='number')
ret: 291034.2 gal
